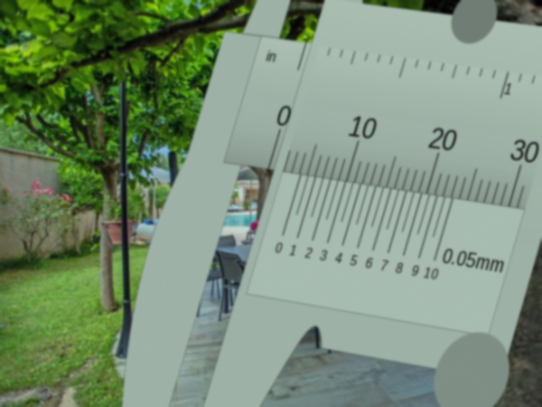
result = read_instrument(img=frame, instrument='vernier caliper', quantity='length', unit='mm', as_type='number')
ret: 4.2 mm
